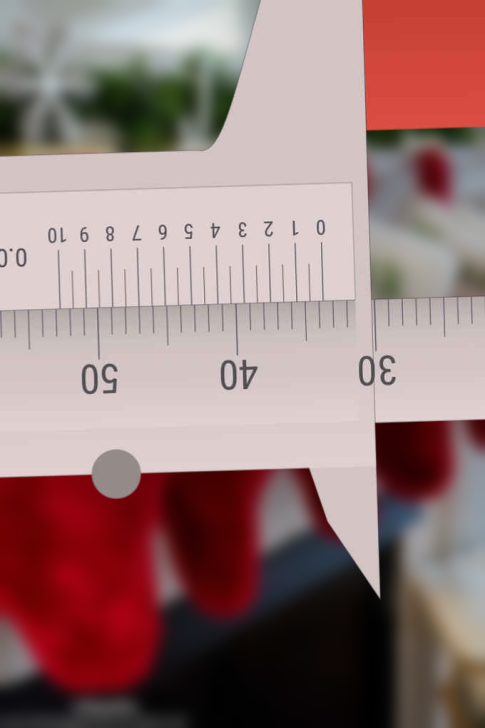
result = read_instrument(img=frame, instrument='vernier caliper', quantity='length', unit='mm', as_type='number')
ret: 33.7 mm
